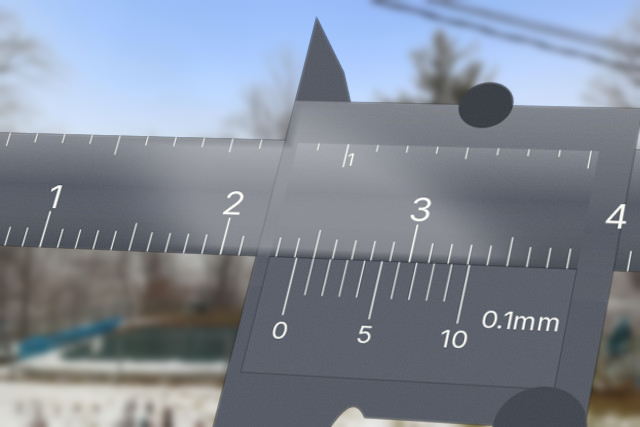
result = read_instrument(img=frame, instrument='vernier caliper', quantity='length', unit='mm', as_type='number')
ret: 24.1 mm
